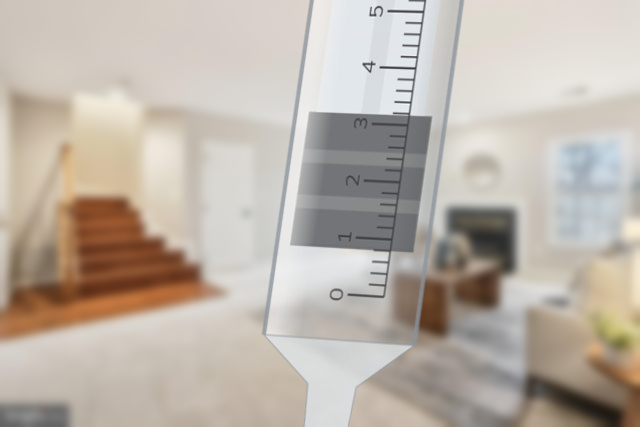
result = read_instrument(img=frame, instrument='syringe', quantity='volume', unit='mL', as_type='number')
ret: 0.8 mL
